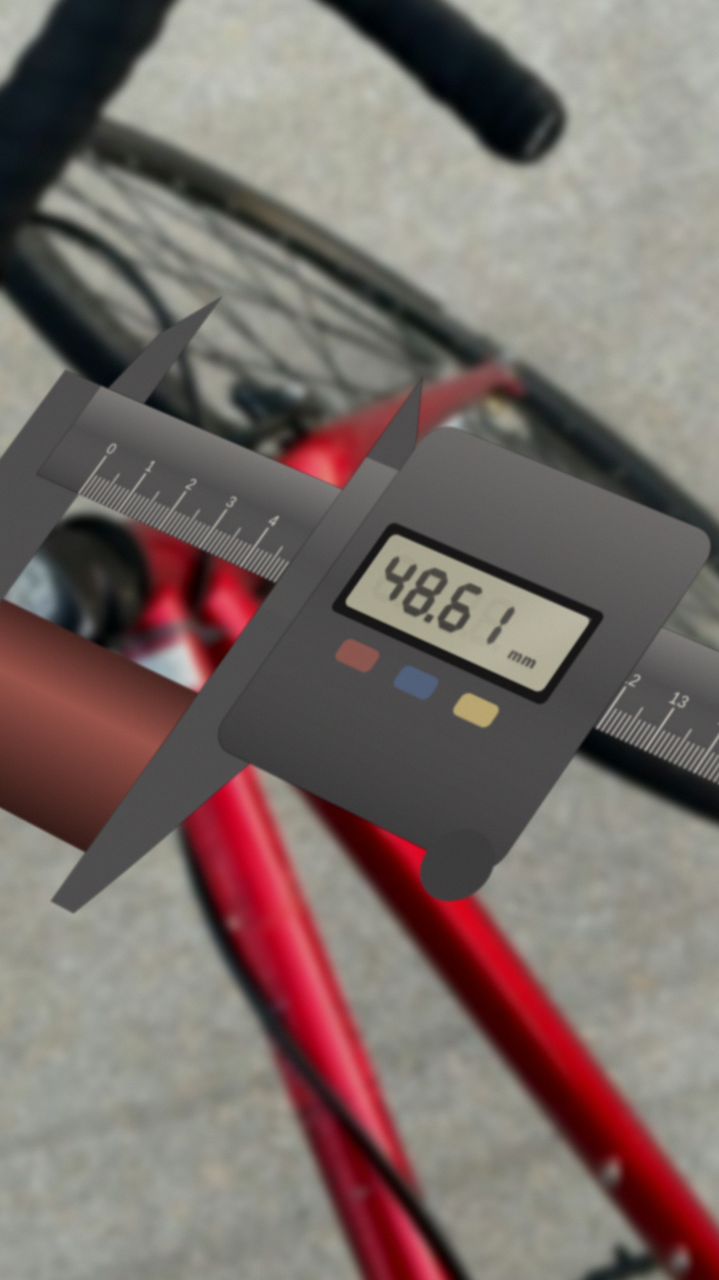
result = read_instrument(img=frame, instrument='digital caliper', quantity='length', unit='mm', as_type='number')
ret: 48.61 mm
